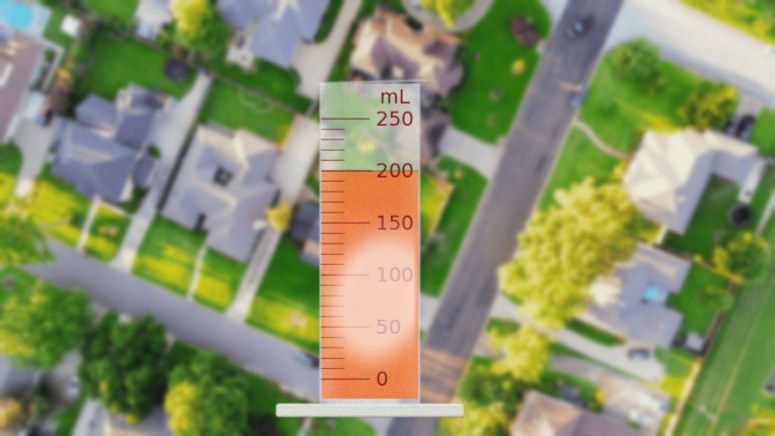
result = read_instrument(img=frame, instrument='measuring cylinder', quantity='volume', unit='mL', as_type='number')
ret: 200 mL
